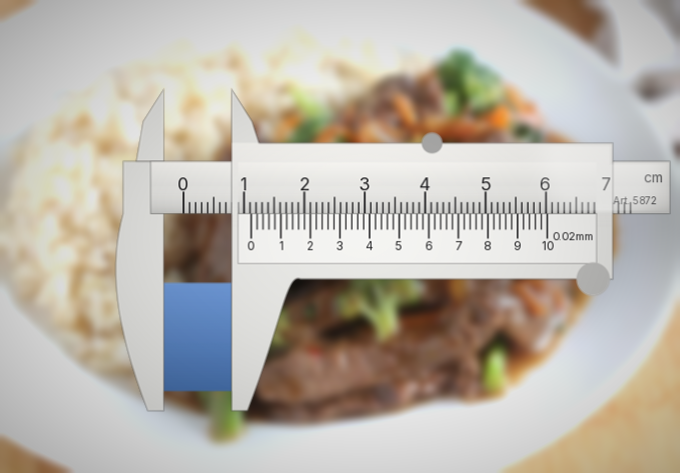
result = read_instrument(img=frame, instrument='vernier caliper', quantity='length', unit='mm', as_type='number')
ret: 11.2 mm
